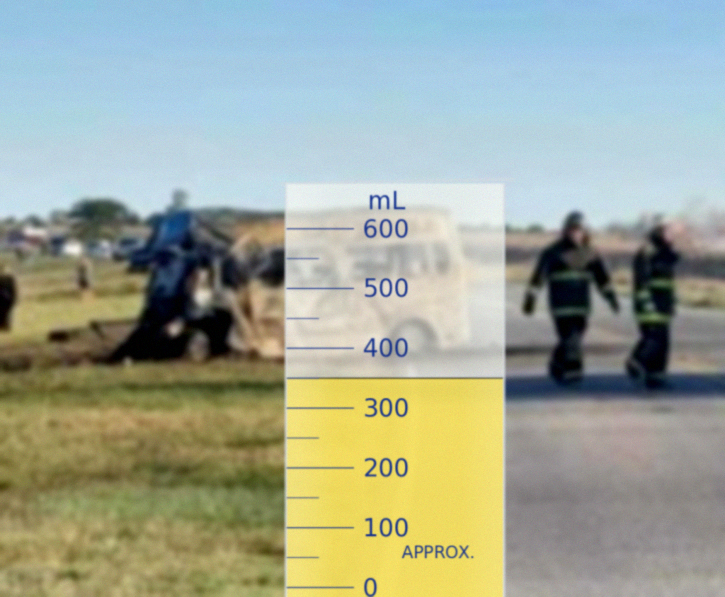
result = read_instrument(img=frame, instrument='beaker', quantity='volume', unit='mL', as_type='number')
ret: 350 mL
